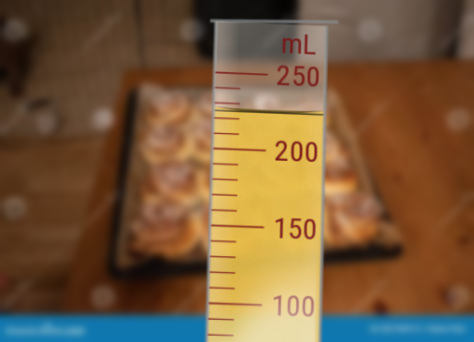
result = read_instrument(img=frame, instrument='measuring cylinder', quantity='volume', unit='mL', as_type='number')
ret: 225 mL
